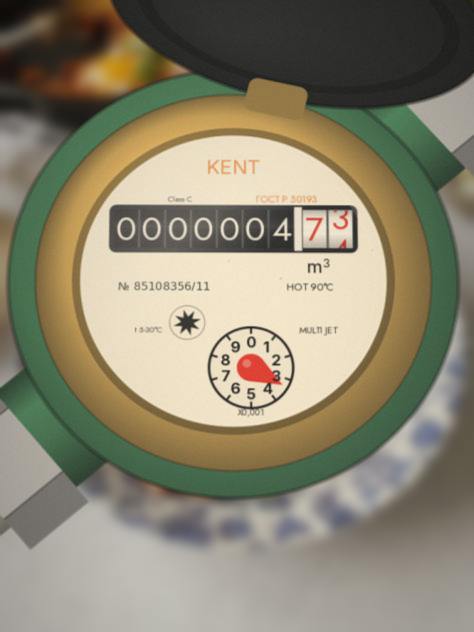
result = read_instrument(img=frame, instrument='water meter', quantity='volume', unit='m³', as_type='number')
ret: 4.733 m³
